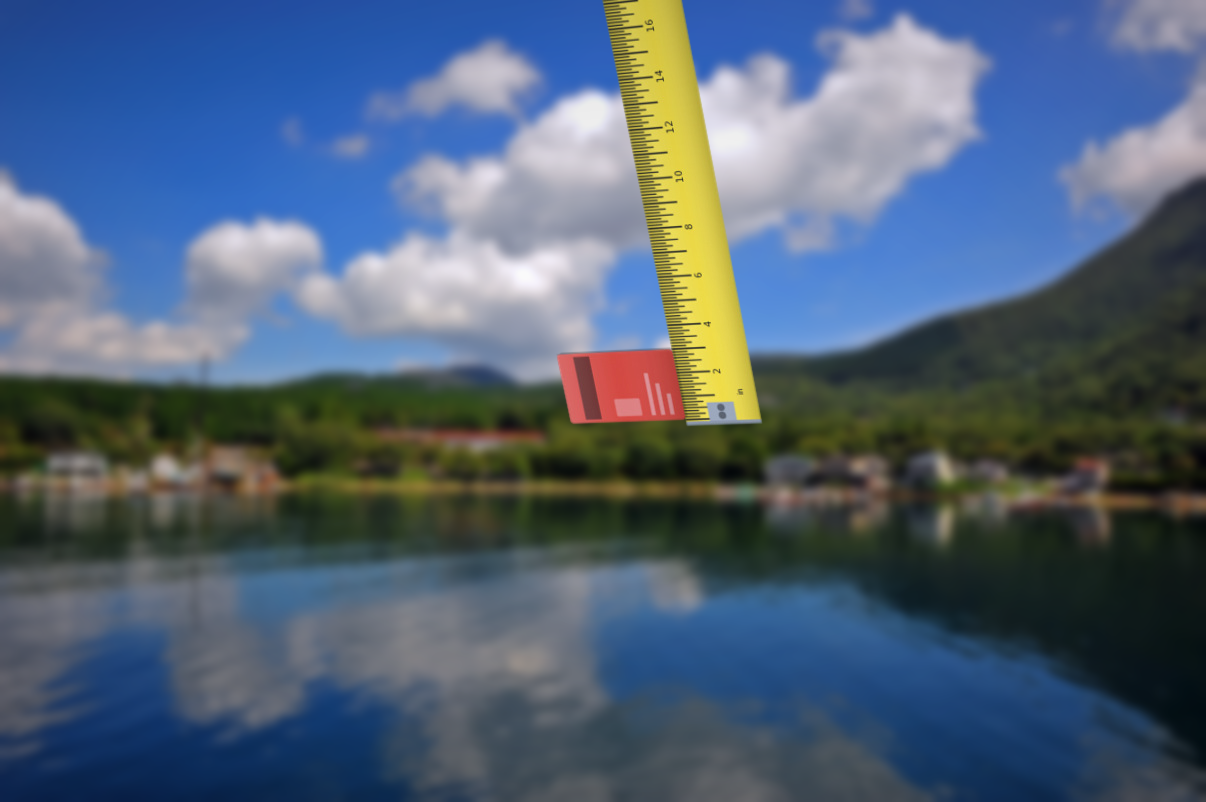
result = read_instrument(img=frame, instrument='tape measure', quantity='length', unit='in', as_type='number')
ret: 3 in
